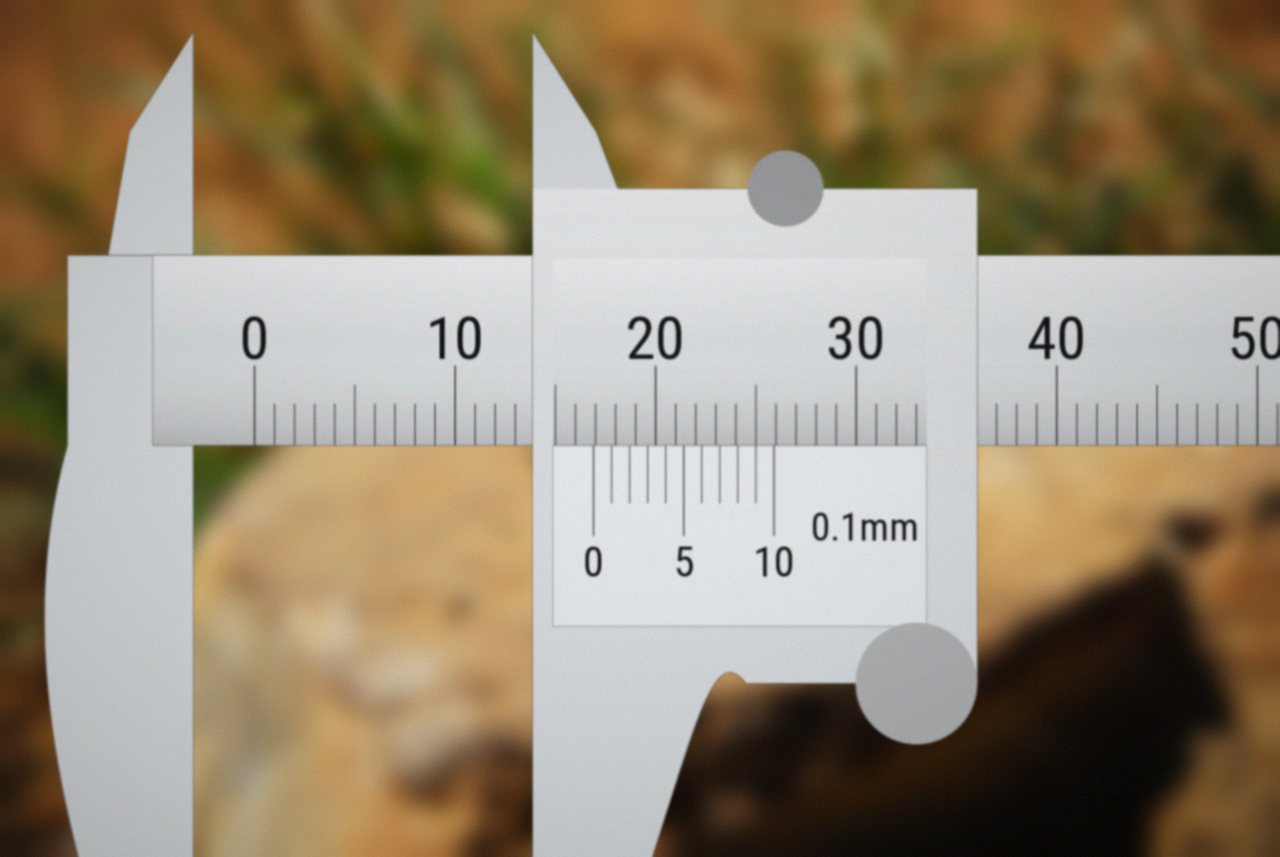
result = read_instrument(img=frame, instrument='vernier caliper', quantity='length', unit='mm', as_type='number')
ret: 16.9 mm
